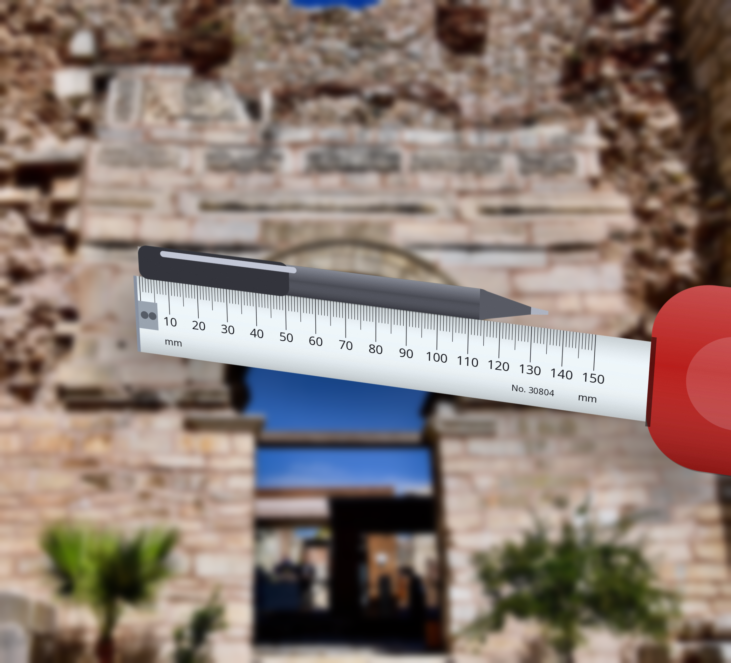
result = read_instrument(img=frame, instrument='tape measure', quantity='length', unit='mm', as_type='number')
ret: 135 mm
